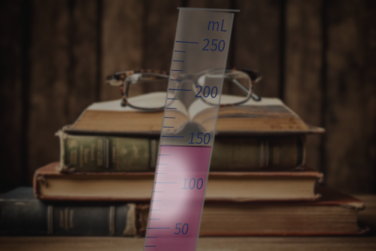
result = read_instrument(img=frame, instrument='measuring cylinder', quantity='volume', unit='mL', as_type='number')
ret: 140 mL
